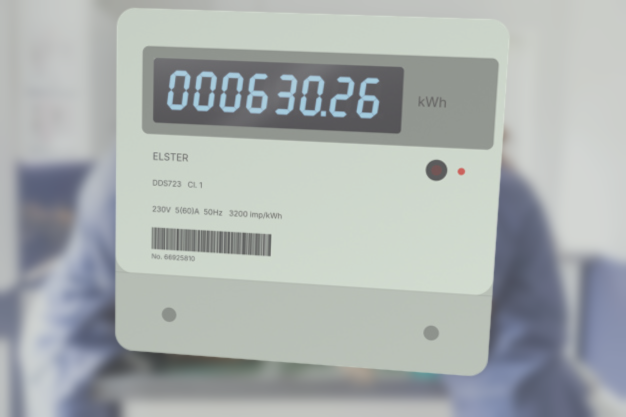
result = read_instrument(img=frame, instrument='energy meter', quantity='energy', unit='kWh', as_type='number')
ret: 630.26 kWh
